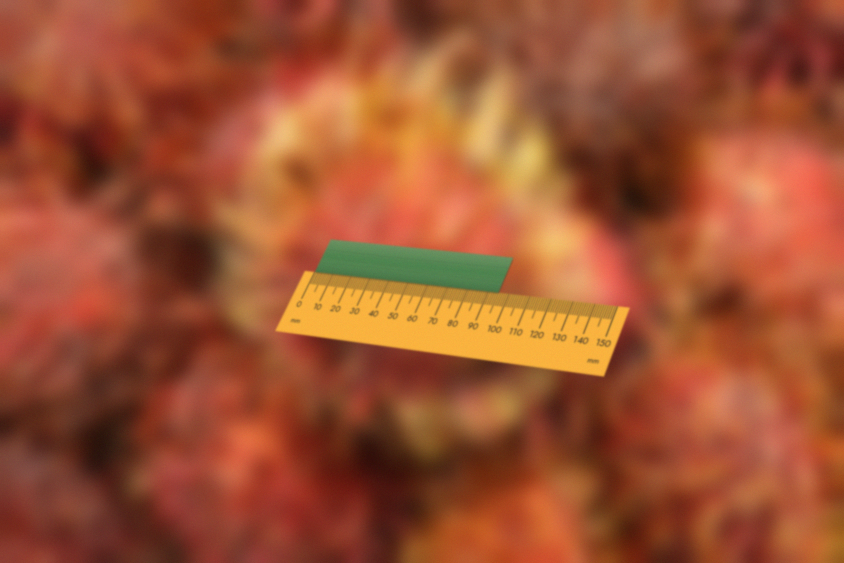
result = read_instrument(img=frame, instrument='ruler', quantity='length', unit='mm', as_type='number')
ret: 95 mm
